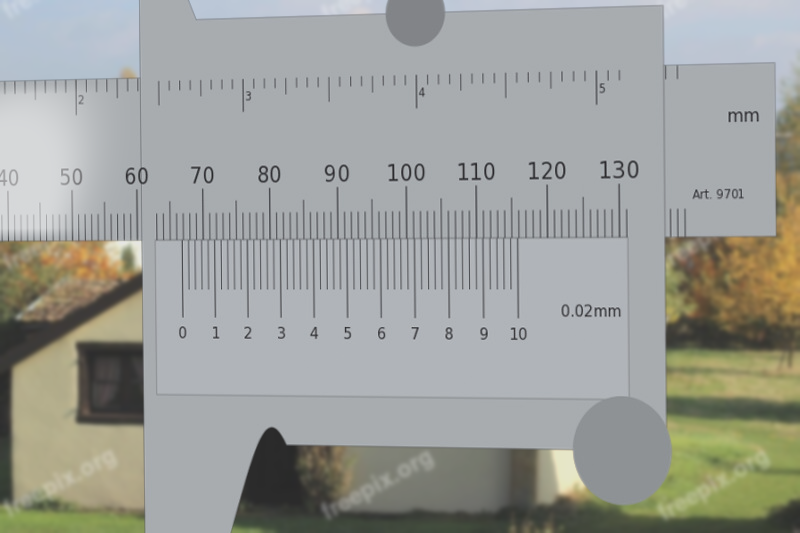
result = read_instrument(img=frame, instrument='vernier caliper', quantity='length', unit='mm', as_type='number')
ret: 66.8 mm
